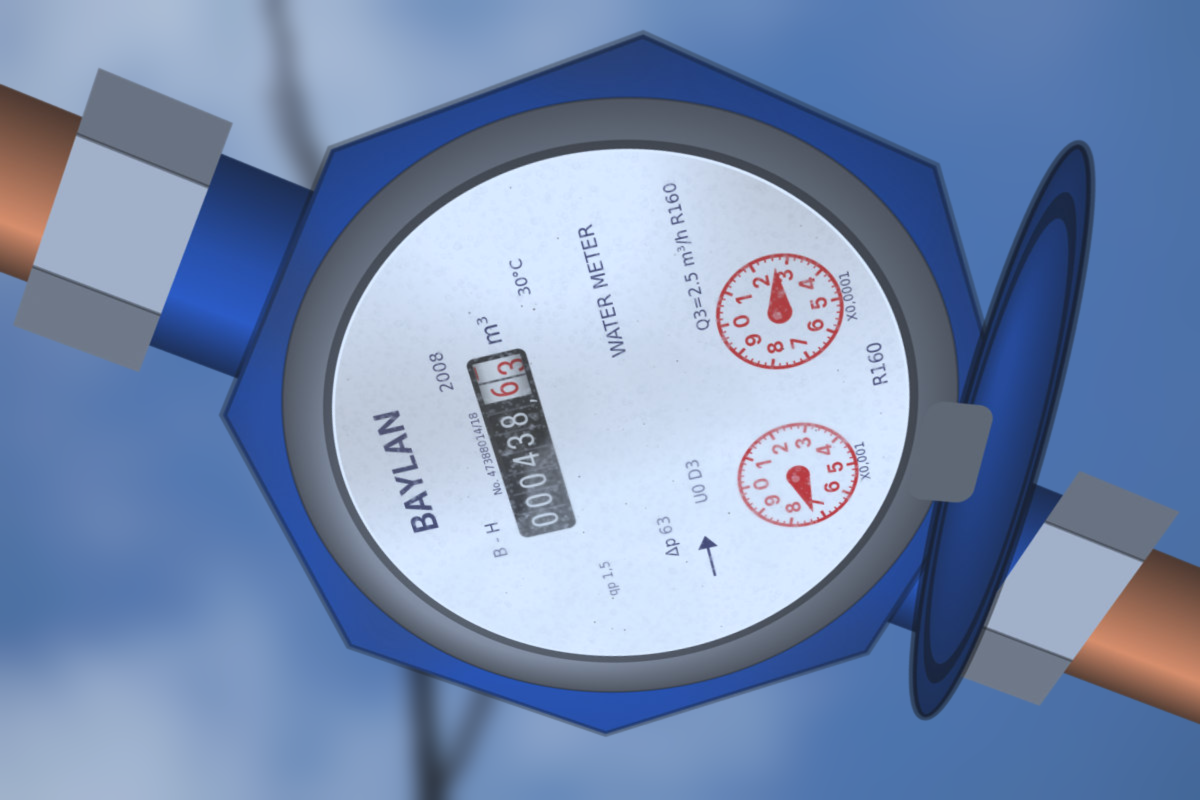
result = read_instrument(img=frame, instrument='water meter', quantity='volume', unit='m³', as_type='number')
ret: 438.6272 m³
